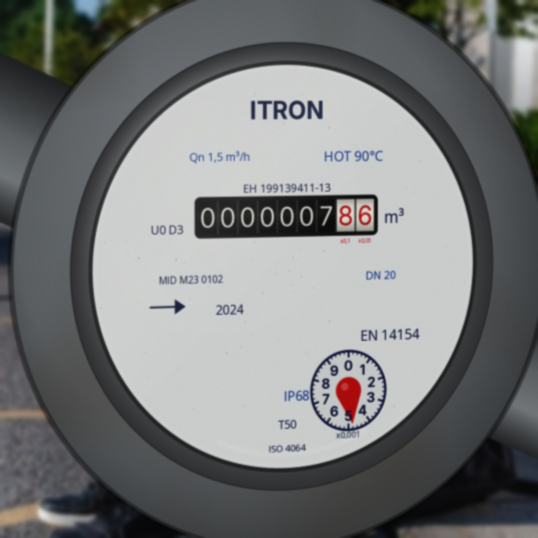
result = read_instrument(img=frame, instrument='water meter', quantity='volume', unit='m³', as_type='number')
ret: 7.864 m³
